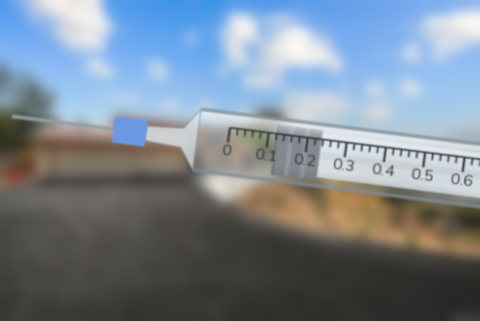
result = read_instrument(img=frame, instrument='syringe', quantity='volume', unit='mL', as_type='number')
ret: 0.12 mL
